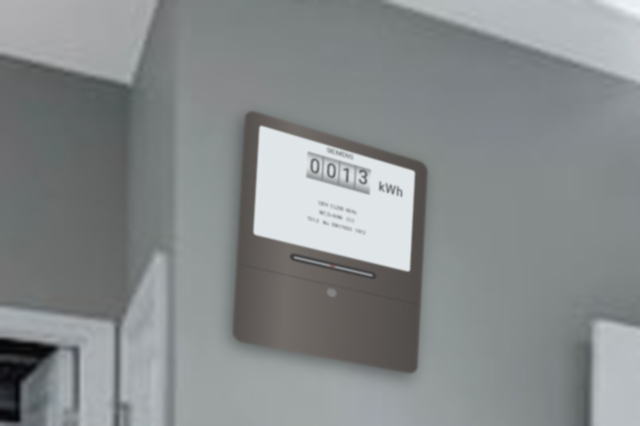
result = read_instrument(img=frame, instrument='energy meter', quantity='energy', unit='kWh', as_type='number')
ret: 13 kWh
